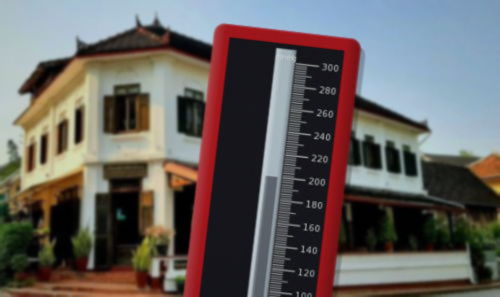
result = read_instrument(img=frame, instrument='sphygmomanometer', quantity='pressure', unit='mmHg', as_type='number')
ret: 200 mmHg
